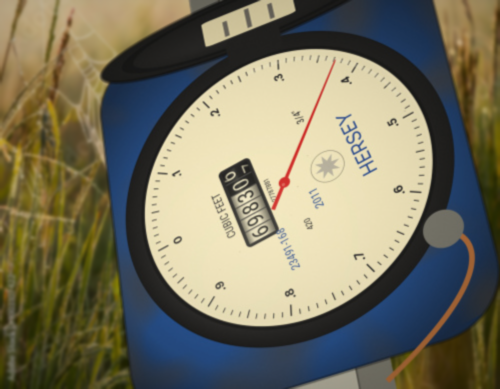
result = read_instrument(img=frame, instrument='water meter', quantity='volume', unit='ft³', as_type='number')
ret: 698306.37 ft³
